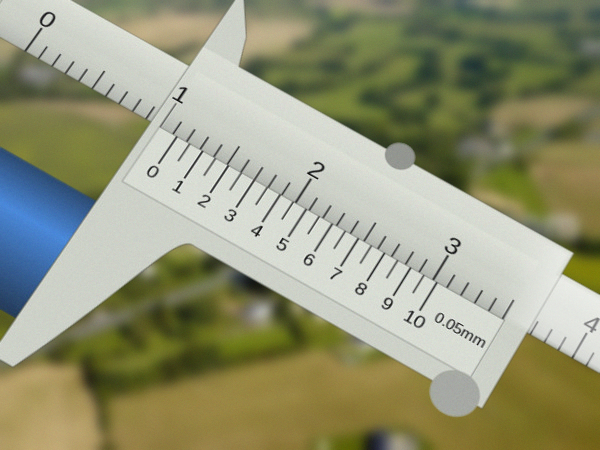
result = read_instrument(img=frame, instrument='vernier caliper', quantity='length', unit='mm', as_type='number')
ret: 11.3 mm
